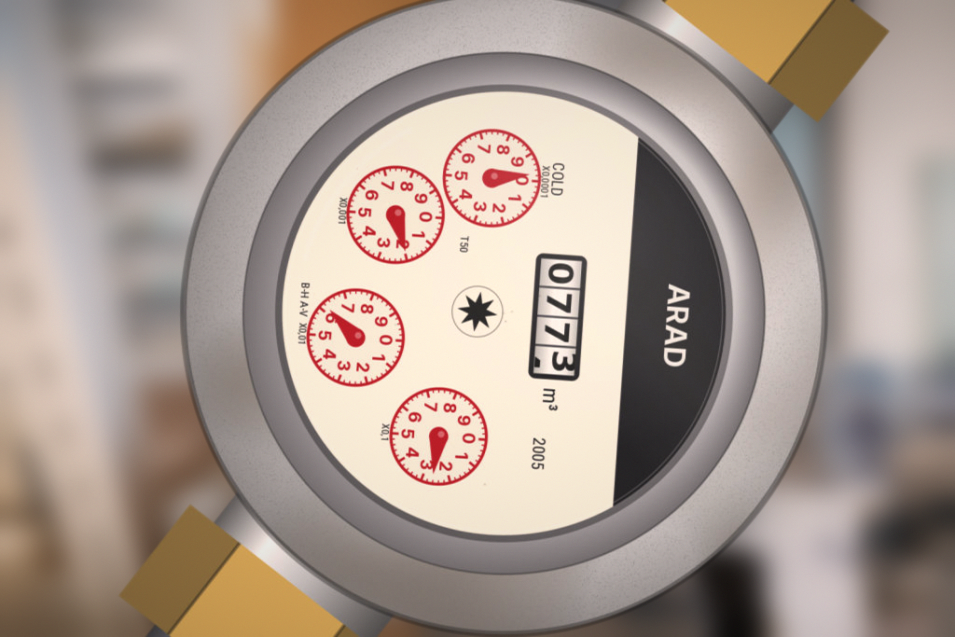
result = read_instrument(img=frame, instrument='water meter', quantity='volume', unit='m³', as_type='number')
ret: 773.2619 m³
